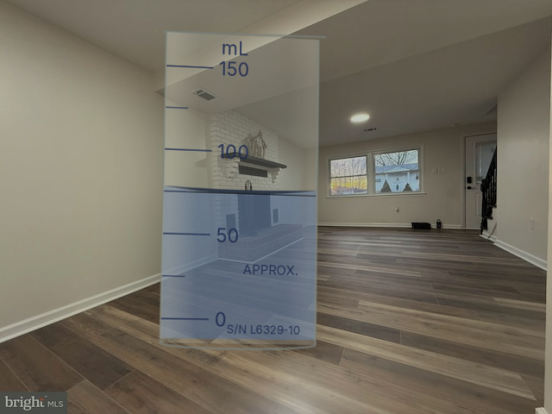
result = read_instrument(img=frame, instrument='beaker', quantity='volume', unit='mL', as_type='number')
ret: 75 mL
